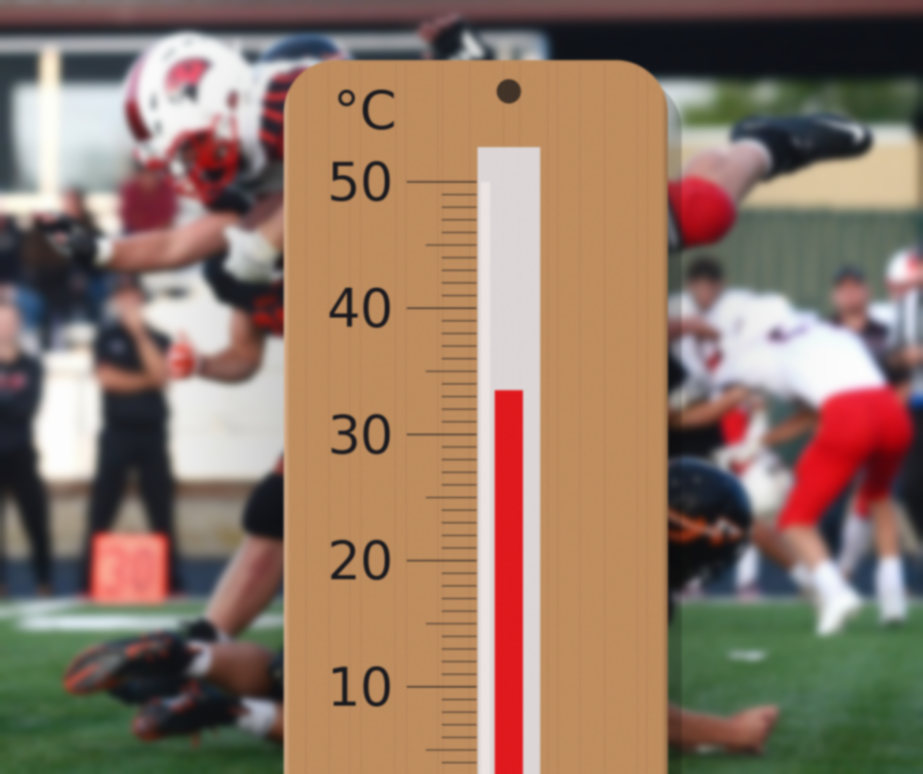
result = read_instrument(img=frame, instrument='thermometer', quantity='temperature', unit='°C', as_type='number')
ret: 33.5 °C
